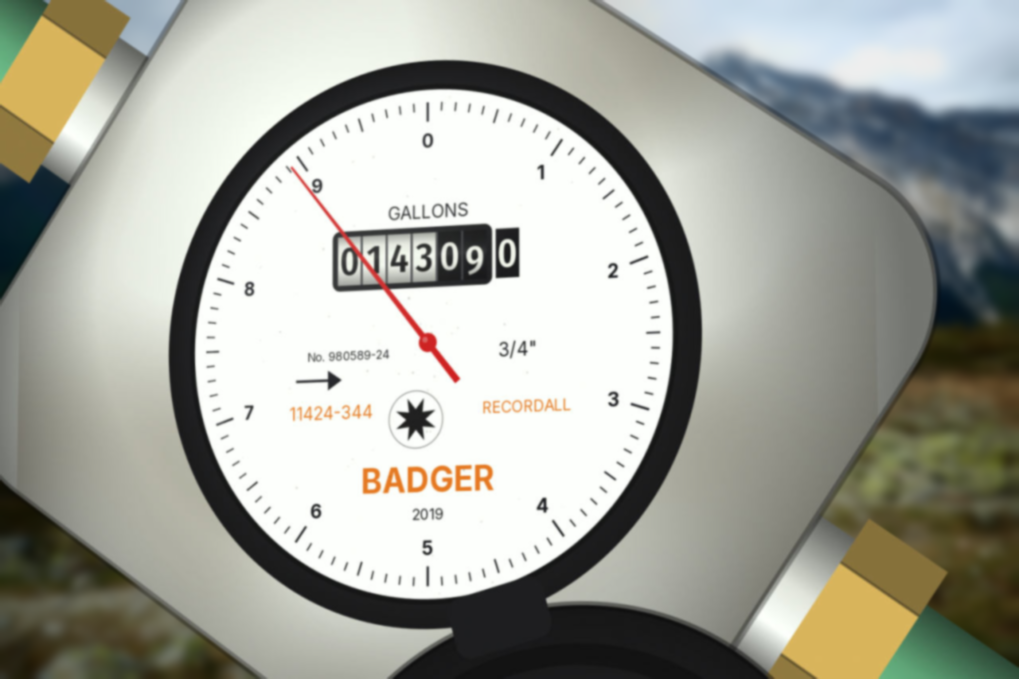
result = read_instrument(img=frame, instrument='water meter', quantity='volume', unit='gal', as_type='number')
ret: 143088.9 gal
